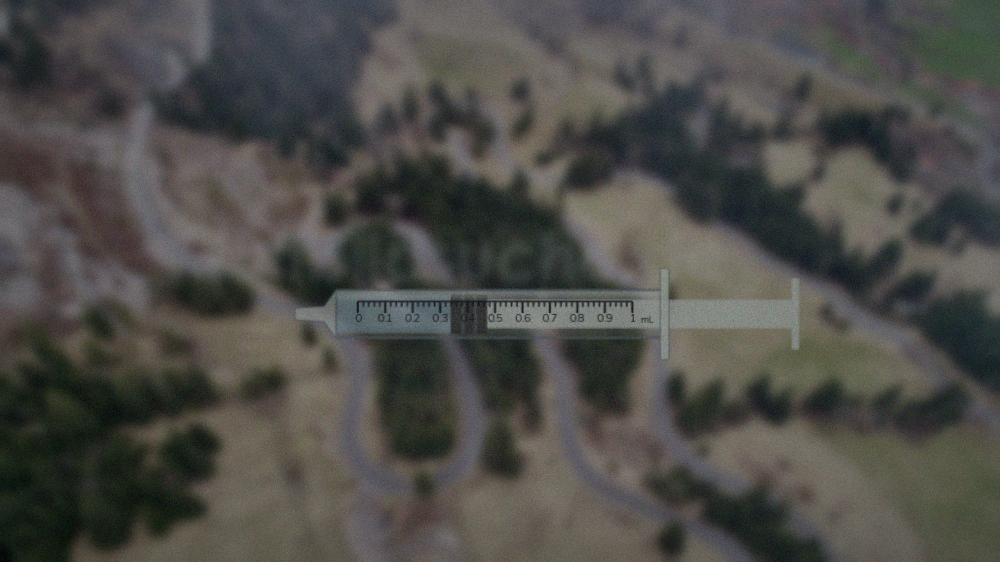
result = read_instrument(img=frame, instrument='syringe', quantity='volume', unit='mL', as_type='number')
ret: 0.34 mL
